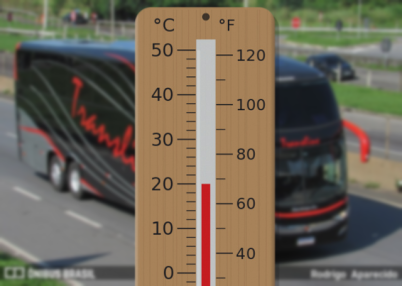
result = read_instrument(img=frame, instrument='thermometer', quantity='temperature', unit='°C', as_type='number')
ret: 20 °C
